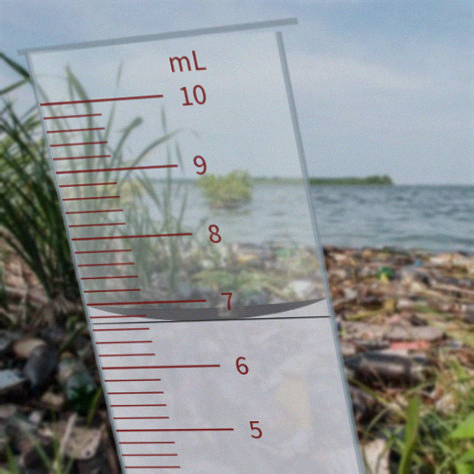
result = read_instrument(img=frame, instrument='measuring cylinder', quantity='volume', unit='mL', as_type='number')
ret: 6.7 mL
